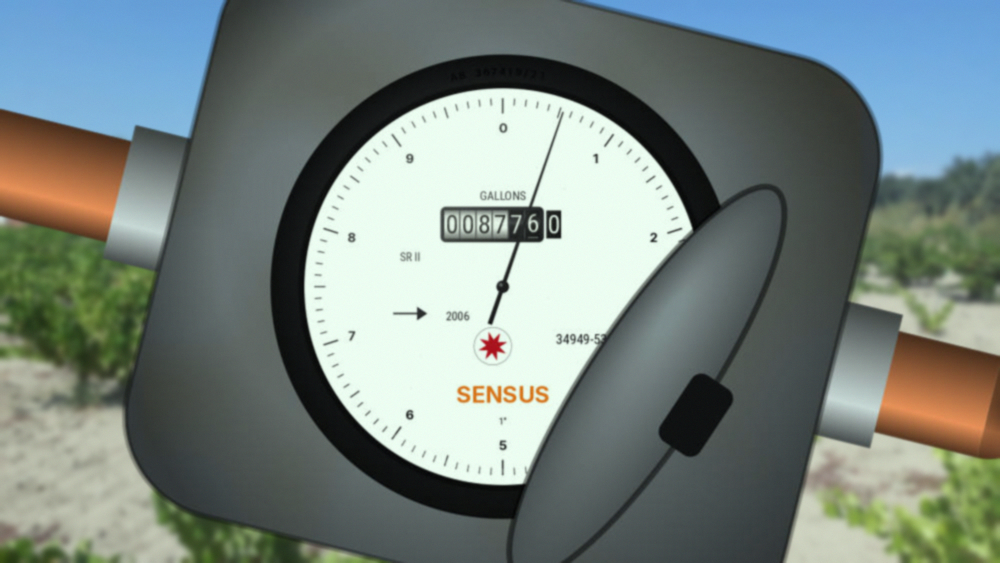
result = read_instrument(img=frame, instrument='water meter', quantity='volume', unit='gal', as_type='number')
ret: 87760.5 gal
